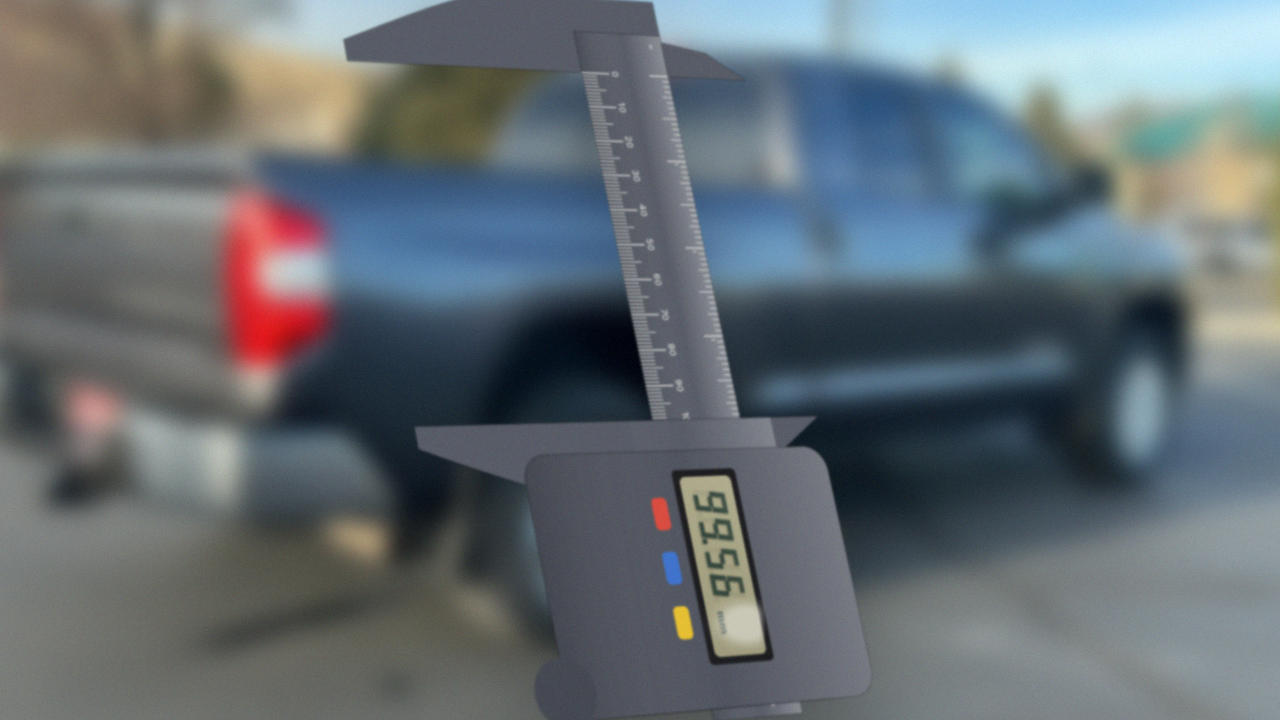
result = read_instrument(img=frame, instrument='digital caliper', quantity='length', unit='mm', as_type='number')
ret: 99.56 mm
